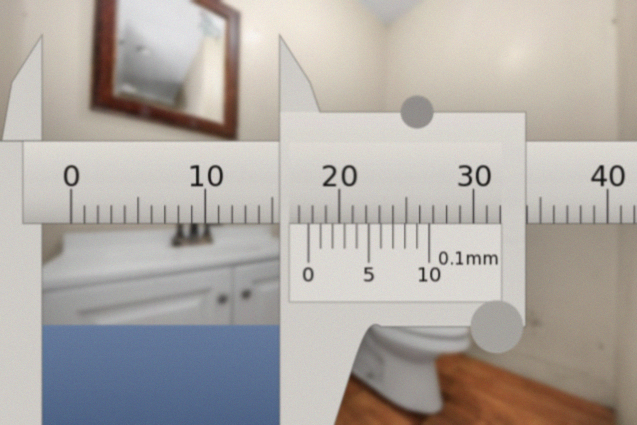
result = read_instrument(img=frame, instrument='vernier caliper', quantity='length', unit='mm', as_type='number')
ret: 17.7 mm
